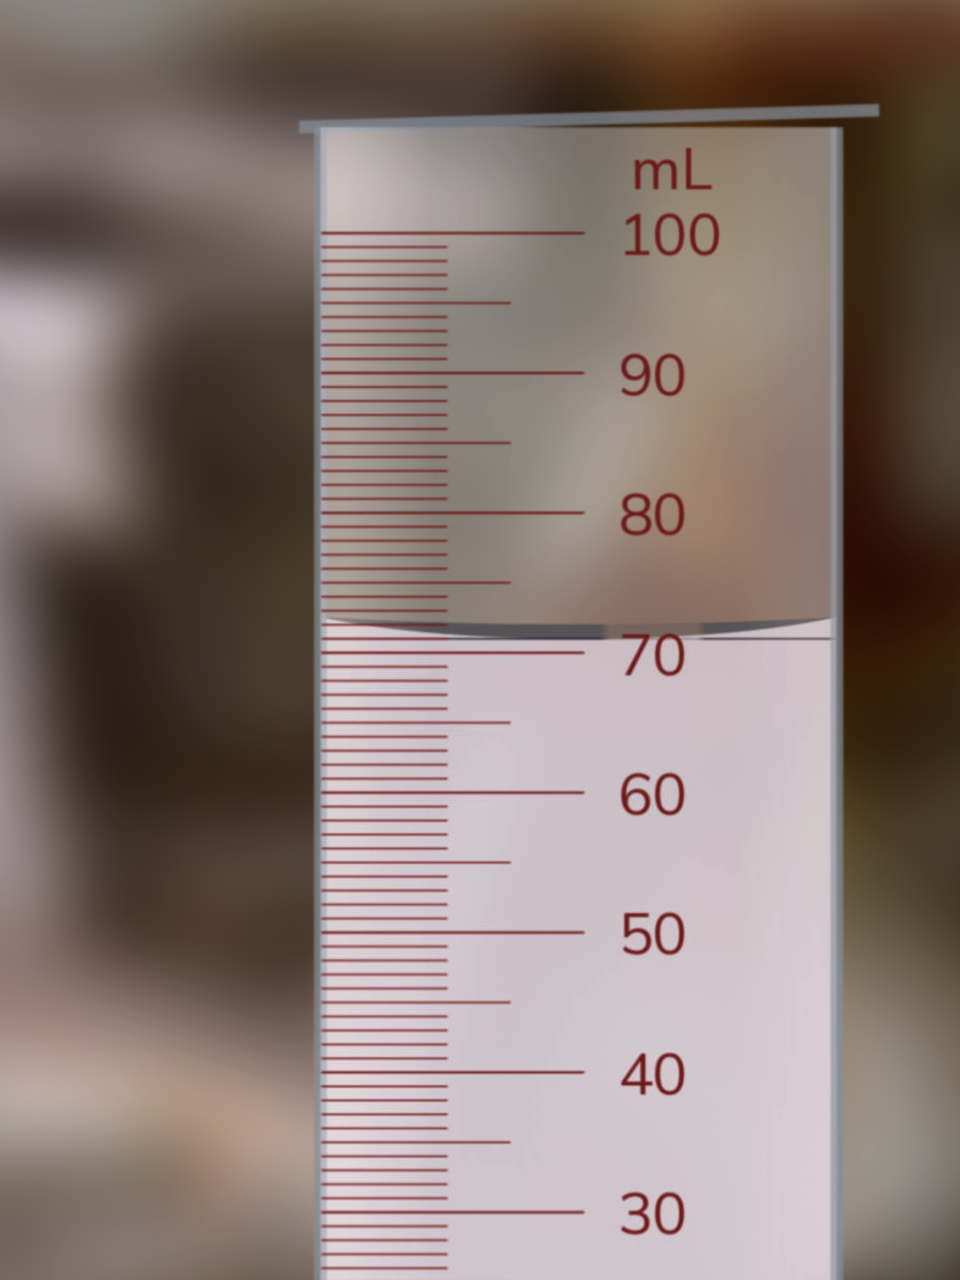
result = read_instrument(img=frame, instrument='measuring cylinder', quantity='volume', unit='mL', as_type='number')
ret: 71 mL
